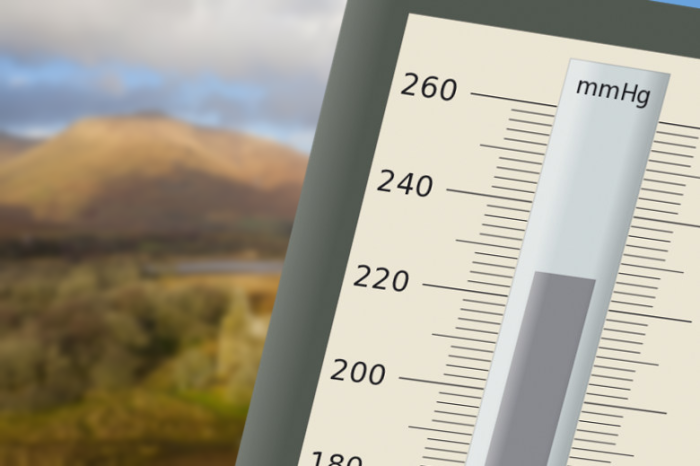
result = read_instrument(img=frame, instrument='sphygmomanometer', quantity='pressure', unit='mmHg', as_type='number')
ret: 226 mmHg
